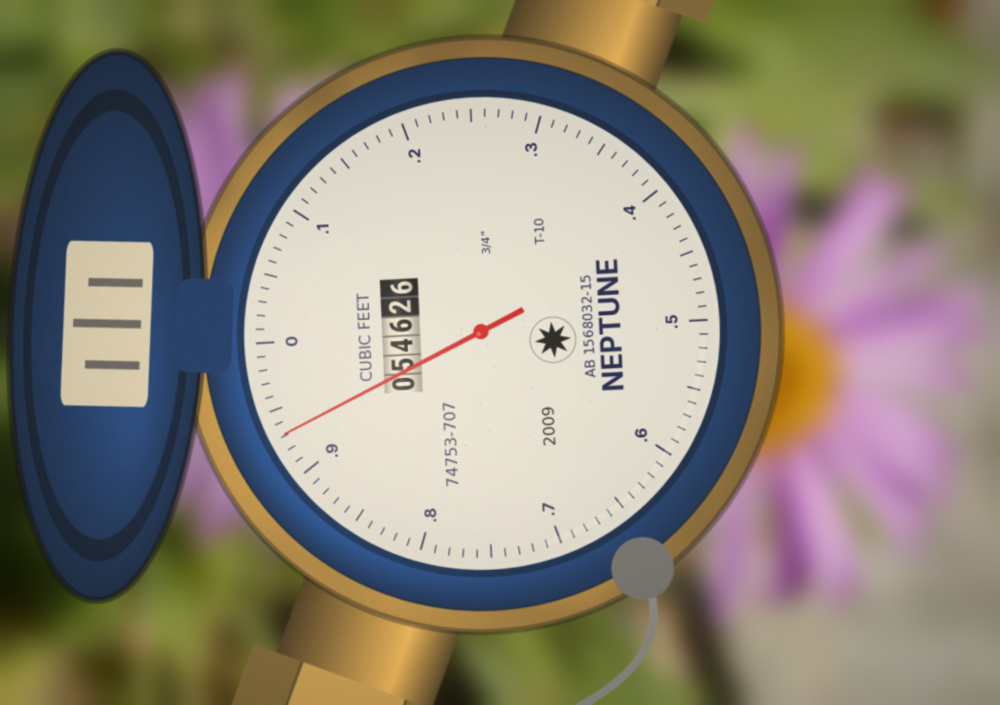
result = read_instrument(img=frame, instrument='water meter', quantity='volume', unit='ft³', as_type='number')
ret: 54625.93 ft³
